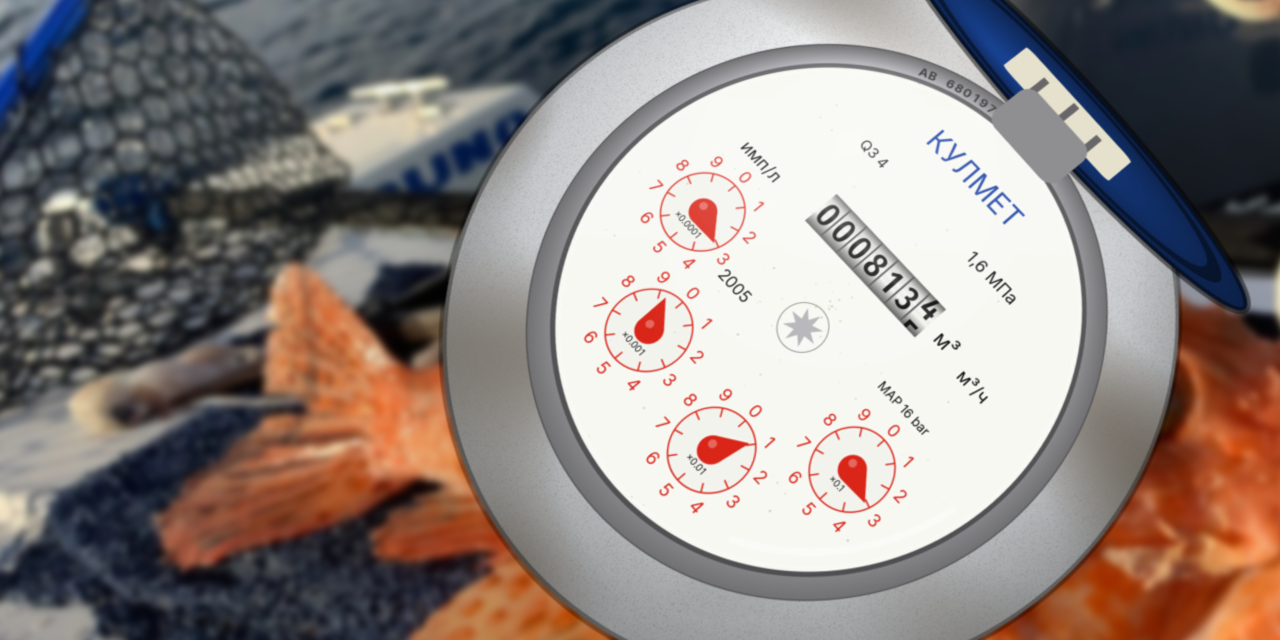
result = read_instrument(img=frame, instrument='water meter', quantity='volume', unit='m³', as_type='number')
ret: 8134.3093 m³
